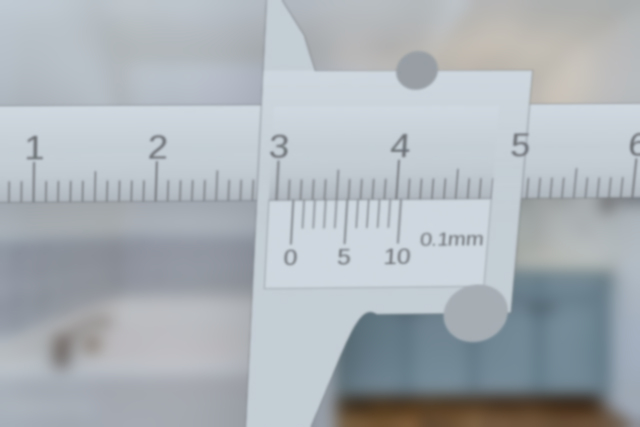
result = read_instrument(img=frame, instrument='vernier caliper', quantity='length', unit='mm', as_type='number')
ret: 31.4 mm
